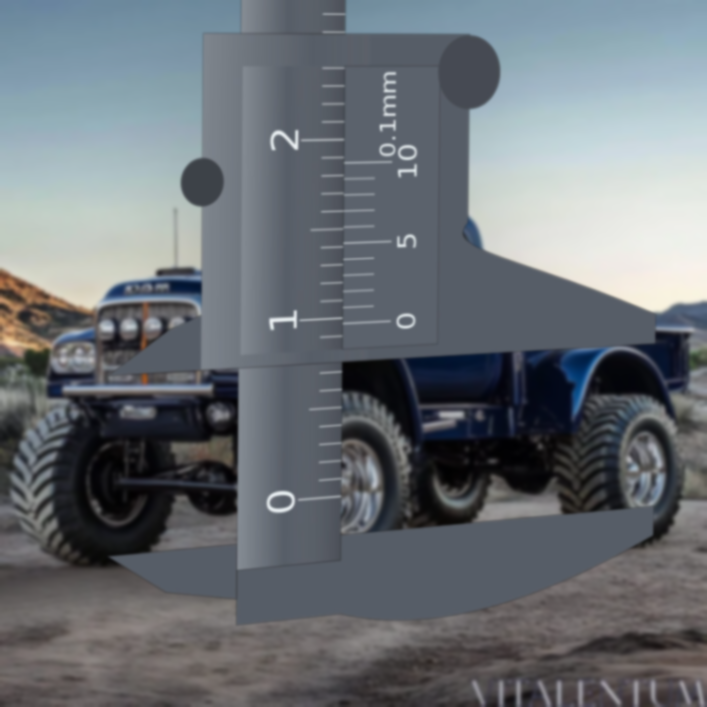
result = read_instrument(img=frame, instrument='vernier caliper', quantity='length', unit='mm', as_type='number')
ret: 9.7 mm
